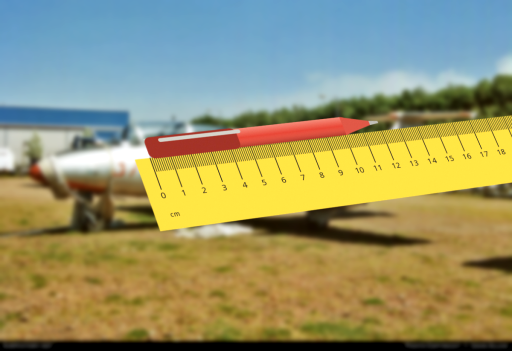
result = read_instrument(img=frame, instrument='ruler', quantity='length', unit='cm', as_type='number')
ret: 12 cm
